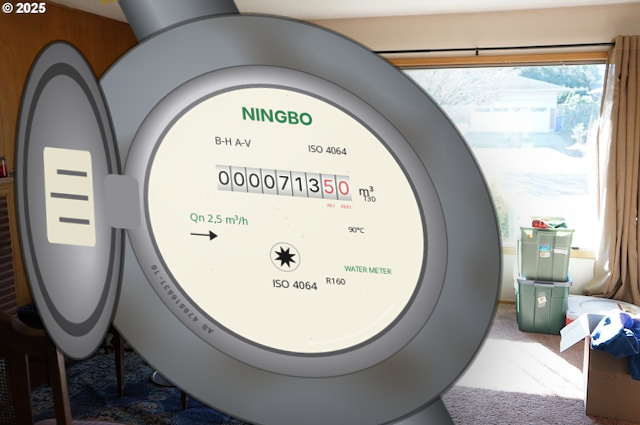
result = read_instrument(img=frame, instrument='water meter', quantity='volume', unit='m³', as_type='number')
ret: 713.50 m³
